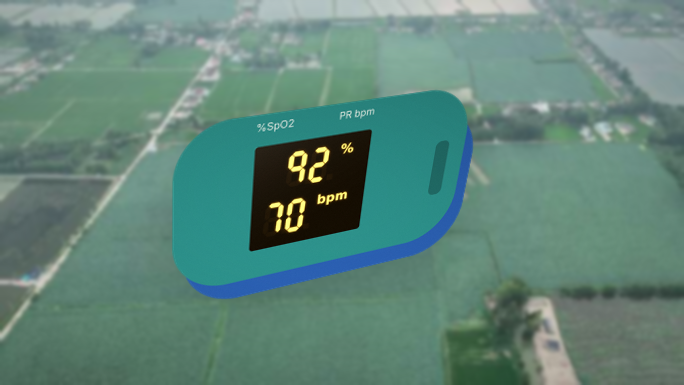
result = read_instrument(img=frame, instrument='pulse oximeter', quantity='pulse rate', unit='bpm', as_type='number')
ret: 70 bpm
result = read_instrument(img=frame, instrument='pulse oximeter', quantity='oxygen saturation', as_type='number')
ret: 92 %
